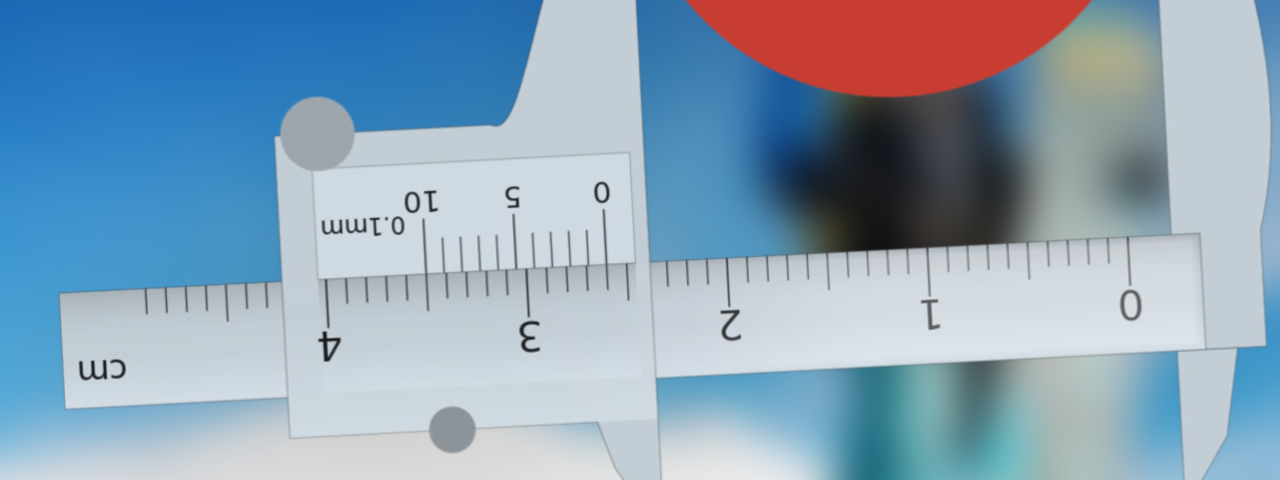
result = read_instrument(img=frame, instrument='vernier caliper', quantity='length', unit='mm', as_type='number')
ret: 26.0 mm
